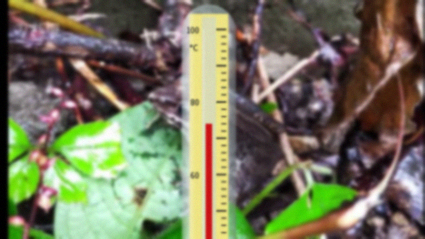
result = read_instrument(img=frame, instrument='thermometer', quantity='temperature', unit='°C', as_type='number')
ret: 74 °C
